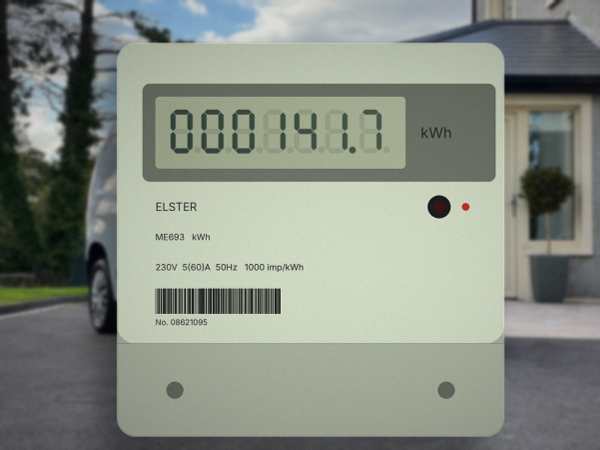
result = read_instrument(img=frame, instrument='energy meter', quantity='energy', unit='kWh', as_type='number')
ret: 141.7 kWh
